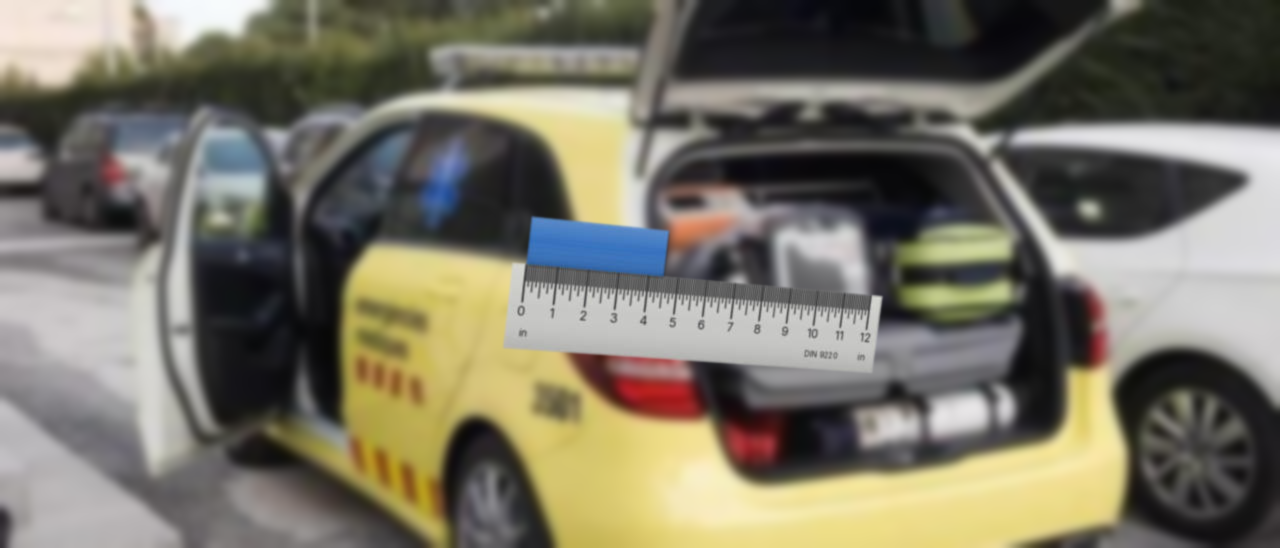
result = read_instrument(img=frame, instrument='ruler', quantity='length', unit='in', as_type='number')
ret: 4.5 in
